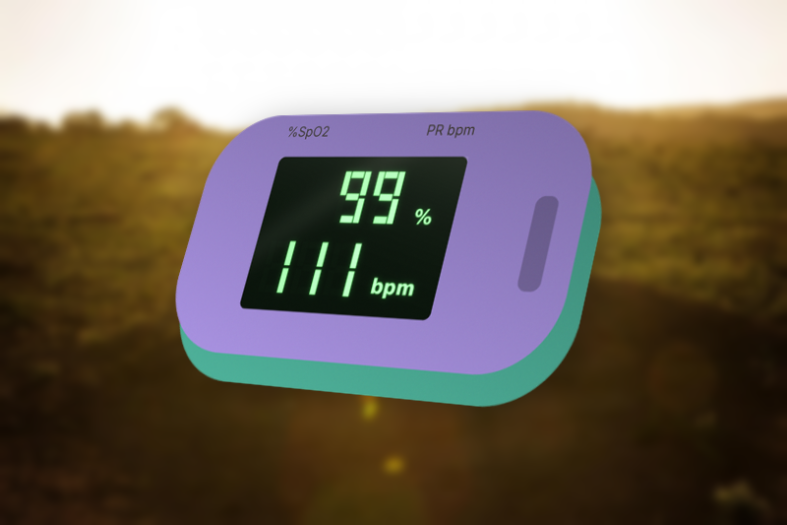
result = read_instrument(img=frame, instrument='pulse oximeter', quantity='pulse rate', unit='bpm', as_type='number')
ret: 111 bpm
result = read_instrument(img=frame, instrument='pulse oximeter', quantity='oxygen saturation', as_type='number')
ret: 99 %
